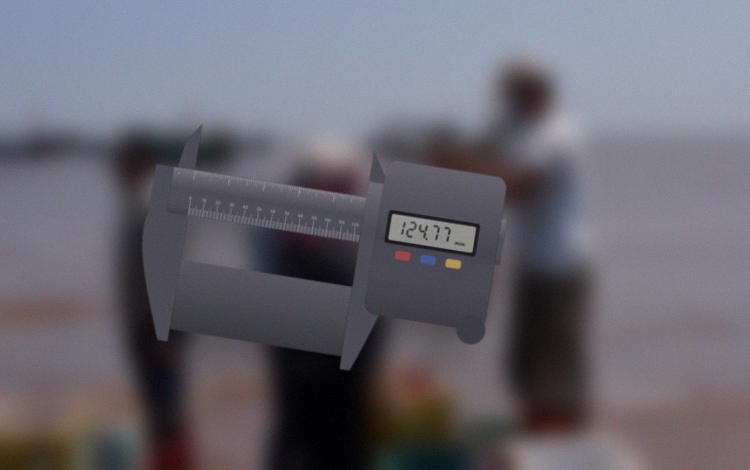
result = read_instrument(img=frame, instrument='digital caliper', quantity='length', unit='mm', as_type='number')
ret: 124.77 mm
